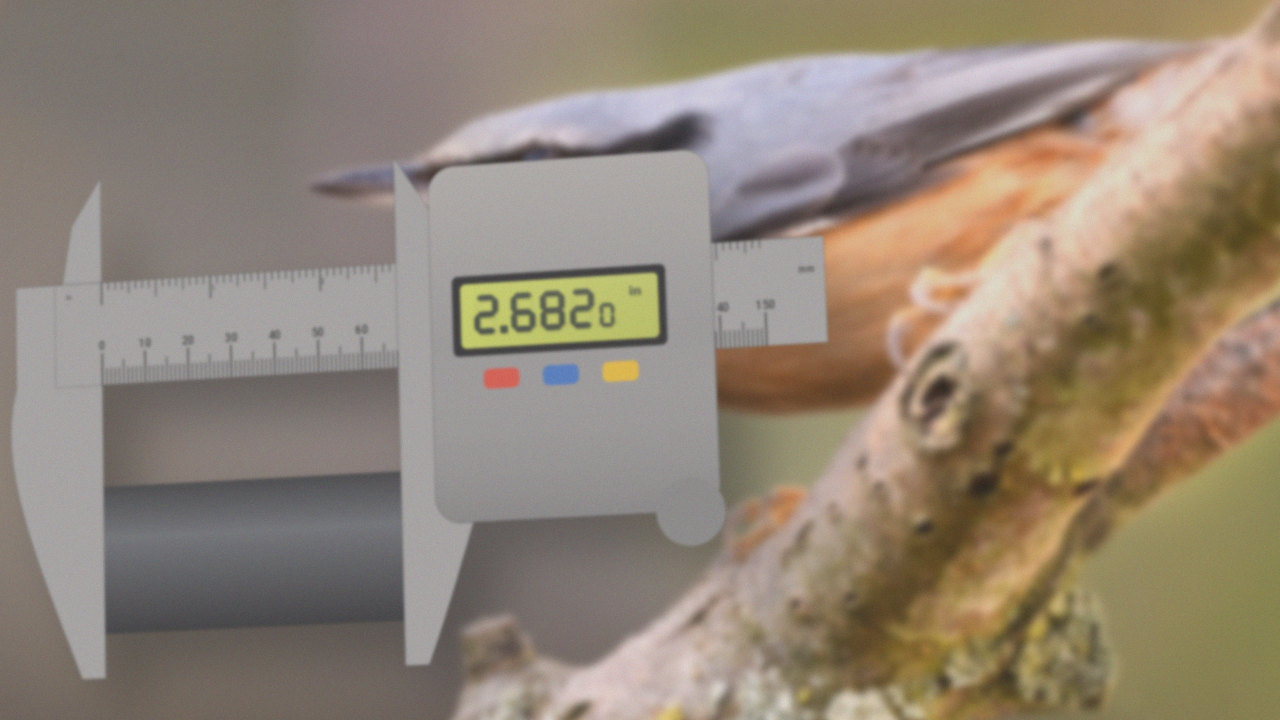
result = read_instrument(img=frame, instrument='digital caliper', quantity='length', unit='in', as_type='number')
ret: 2.6820 in
